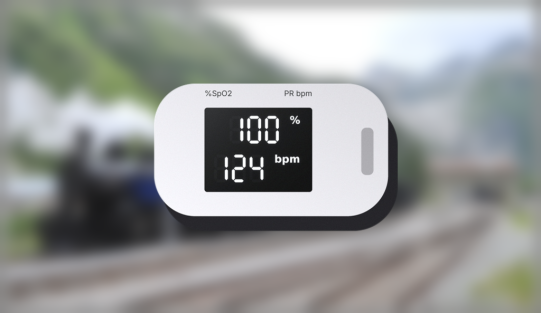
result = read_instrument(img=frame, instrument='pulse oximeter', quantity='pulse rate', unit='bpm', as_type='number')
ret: 124 bpm
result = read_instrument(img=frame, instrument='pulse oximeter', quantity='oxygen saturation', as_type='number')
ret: 100 %
